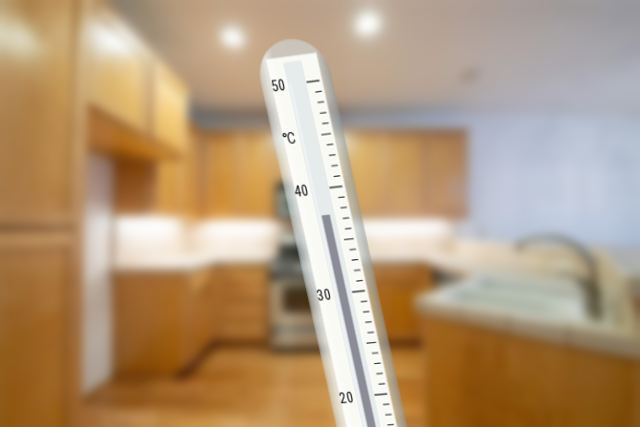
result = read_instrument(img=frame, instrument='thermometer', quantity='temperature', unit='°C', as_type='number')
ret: 37.5 °C
